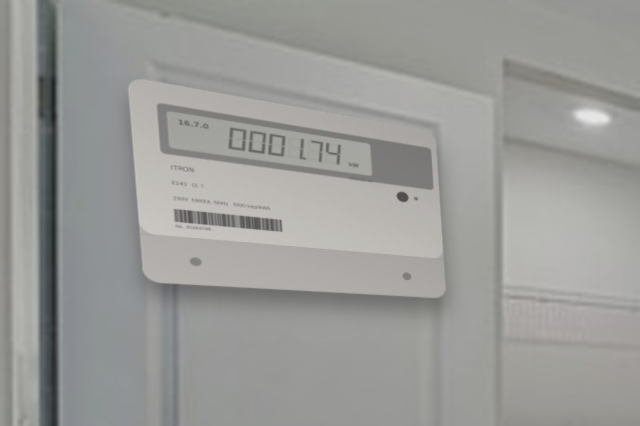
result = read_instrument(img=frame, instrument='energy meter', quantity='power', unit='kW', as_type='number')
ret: 1.74 kW
